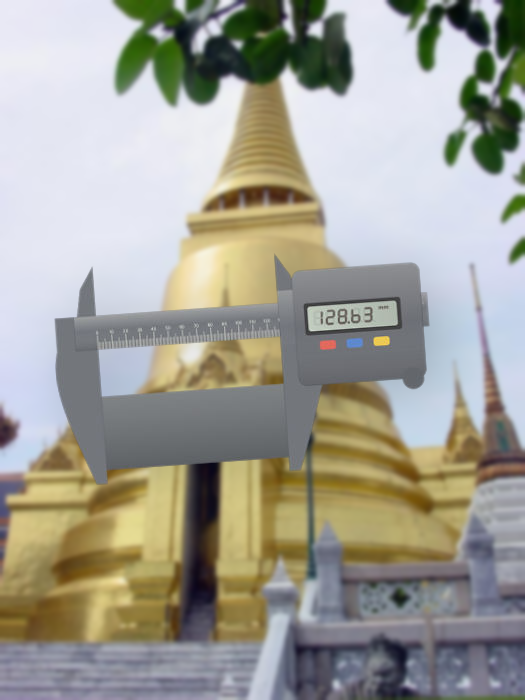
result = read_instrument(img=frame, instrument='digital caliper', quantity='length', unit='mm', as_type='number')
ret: 128.63 mm
